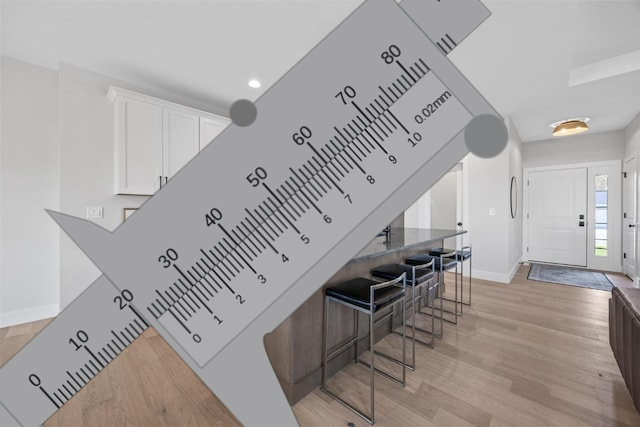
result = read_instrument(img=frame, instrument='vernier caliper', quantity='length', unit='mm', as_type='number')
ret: 24.4 mm
